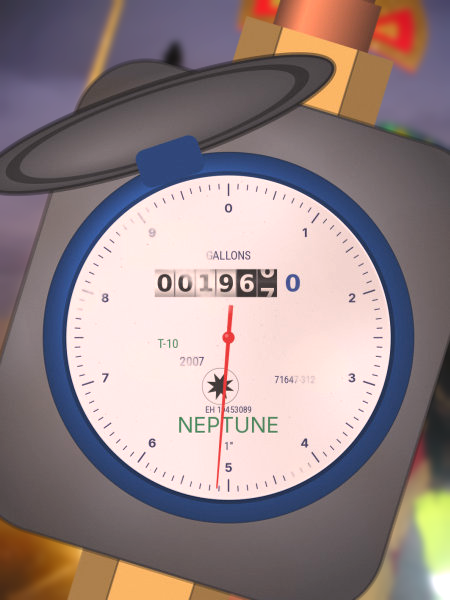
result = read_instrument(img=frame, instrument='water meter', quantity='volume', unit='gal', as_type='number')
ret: 19665.1 gal
